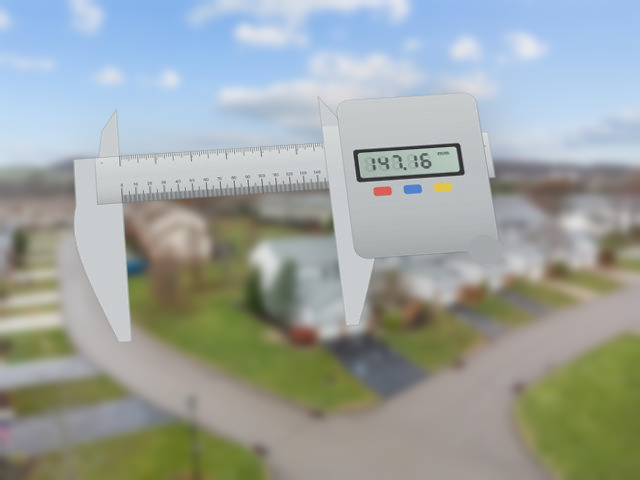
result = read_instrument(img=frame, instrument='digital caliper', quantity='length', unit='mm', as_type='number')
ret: 147.16 mm
